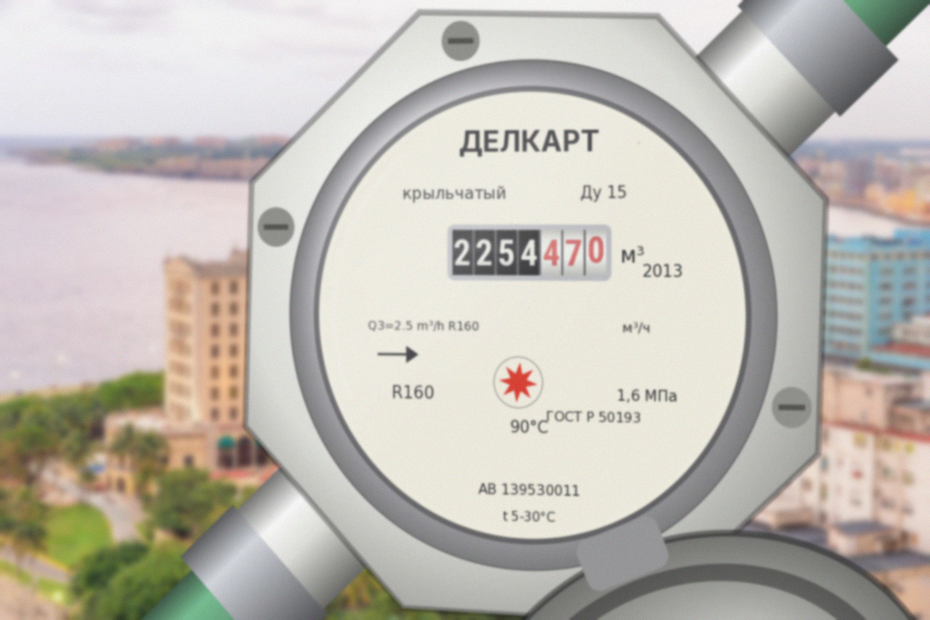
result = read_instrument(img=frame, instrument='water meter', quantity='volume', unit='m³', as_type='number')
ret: 2254.470 m³
